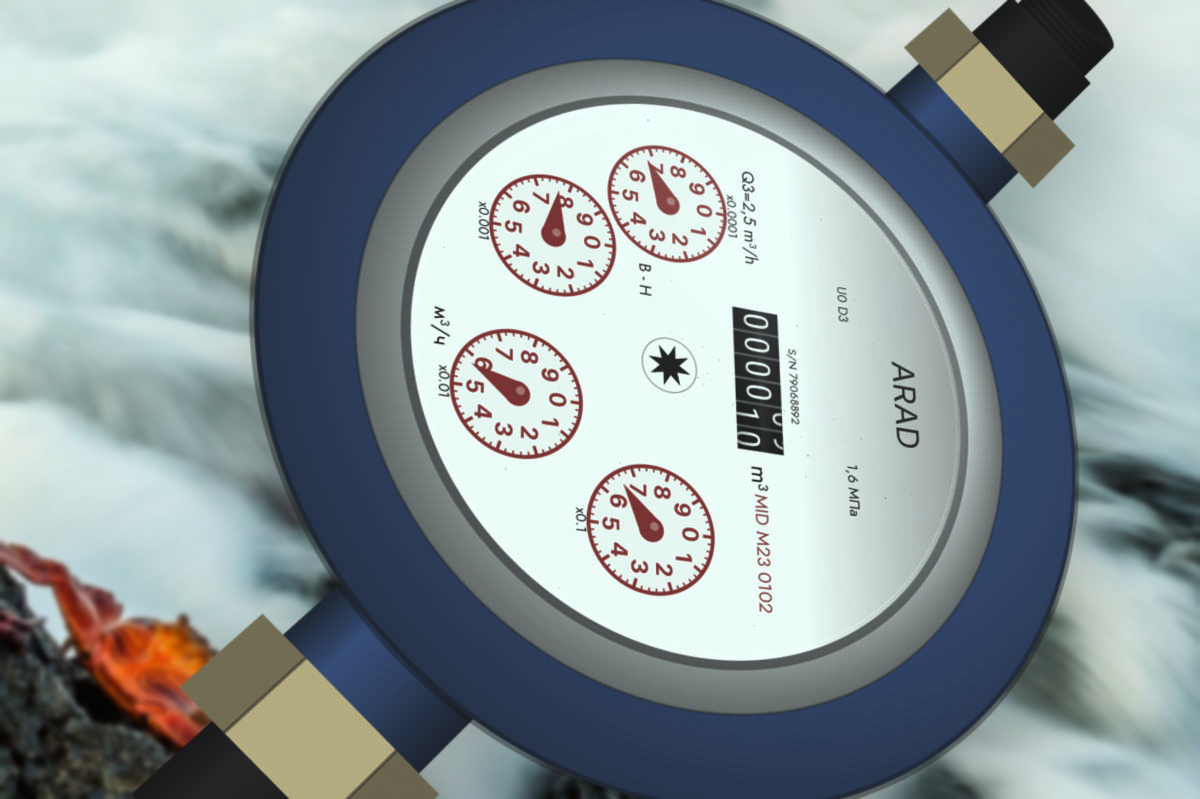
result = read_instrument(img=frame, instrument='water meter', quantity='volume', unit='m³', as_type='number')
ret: 9.6576 m³
